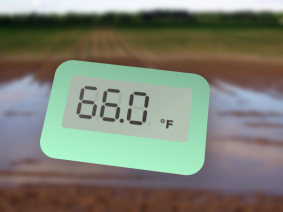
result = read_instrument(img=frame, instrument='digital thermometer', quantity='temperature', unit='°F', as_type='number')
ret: 66.0 °F
